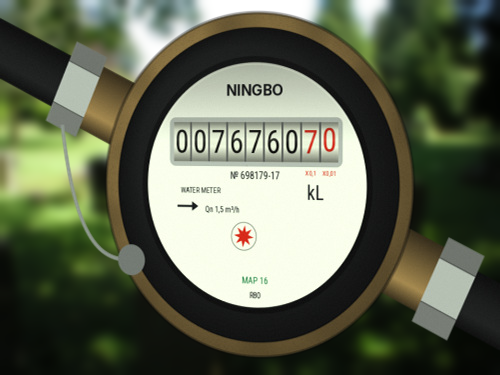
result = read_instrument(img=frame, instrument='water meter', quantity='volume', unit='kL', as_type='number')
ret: 76760.70 kL
